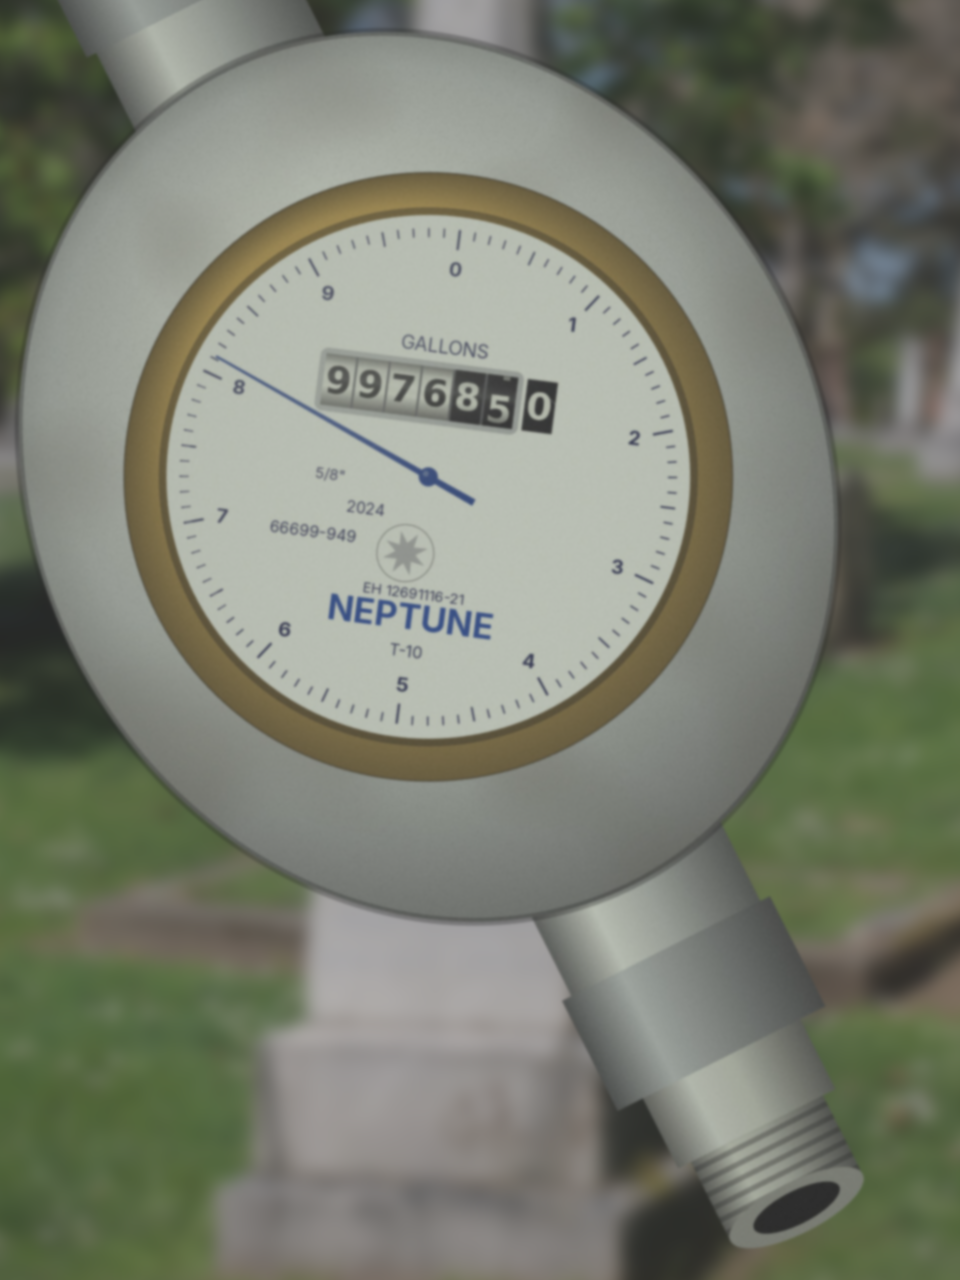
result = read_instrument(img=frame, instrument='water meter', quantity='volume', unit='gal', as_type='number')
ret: 9976848.1 gal
